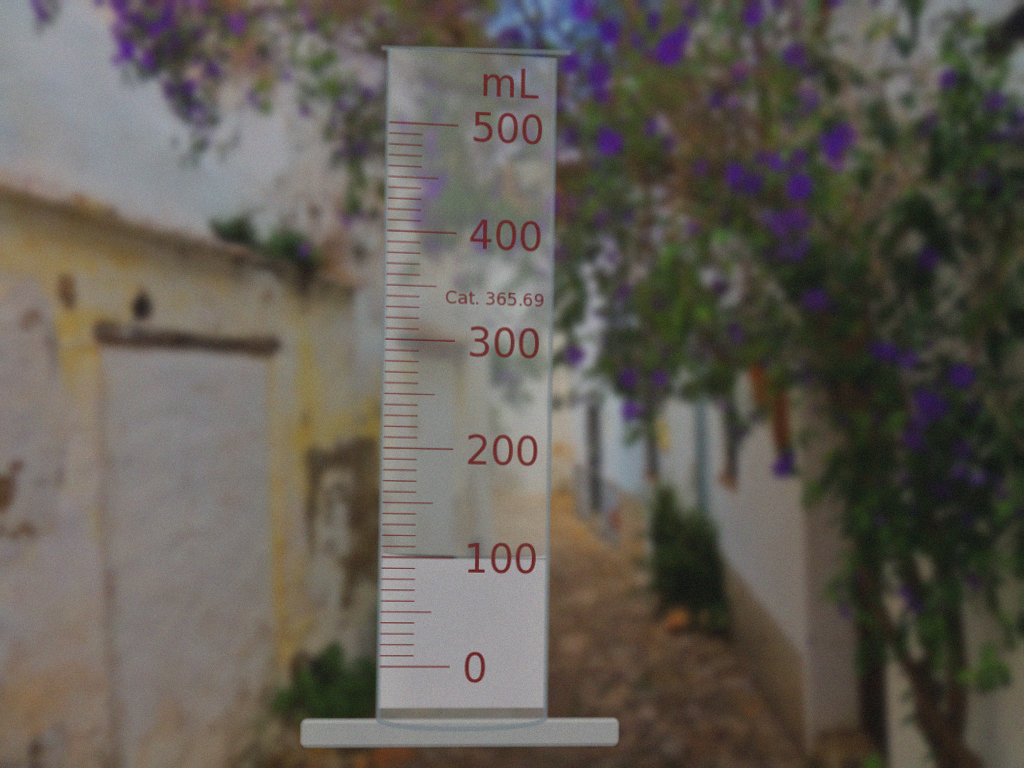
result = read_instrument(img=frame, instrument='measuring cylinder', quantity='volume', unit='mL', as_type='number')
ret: 100 mL
